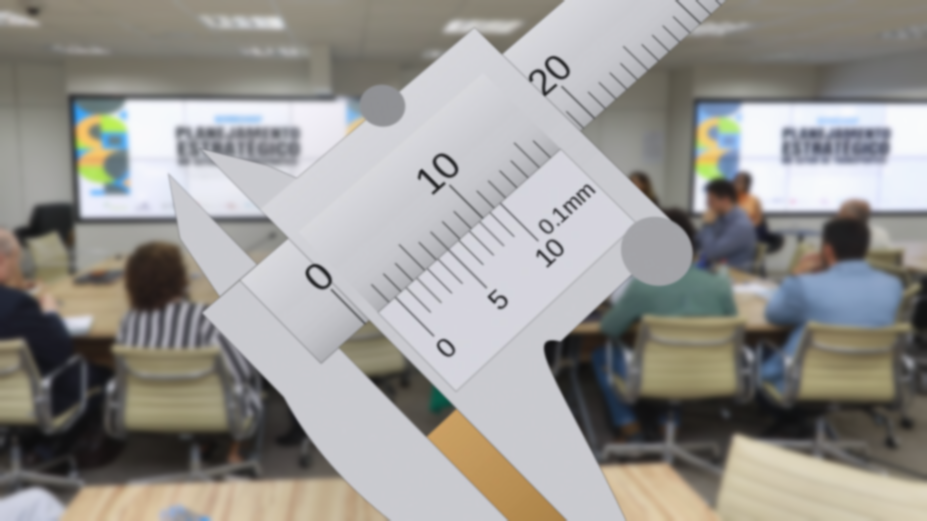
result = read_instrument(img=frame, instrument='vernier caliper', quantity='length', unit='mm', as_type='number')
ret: 2.5 mm
